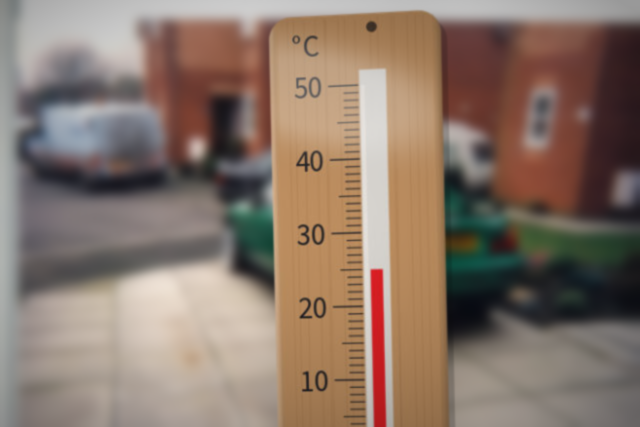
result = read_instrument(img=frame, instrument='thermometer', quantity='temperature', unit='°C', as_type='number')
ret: 25 °C
